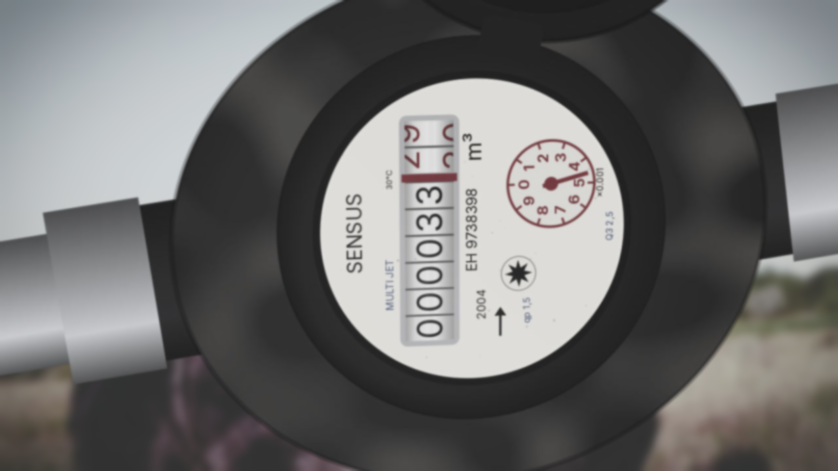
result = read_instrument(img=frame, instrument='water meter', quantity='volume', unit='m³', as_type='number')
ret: 33.294 m³
